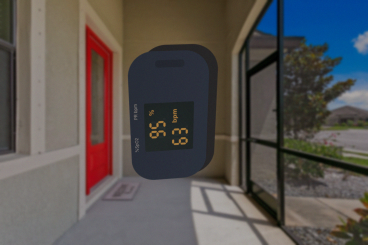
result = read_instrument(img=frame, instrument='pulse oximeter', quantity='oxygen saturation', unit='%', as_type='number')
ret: 95 %
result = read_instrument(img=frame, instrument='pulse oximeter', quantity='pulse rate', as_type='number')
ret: 63 bpm
